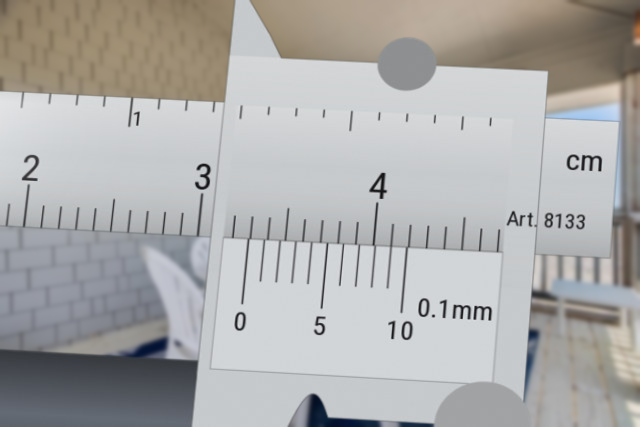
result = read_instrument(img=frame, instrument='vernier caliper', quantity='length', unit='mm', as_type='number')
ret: 32.9 mm
